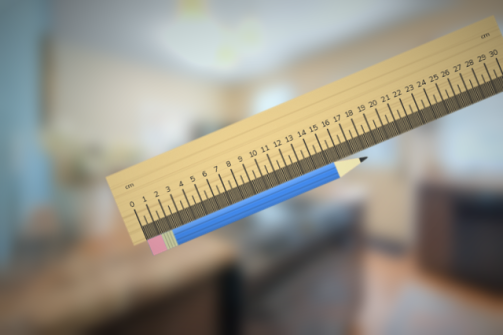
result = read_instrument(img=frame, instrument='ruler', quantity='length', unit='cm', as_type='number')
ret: 18 cm
